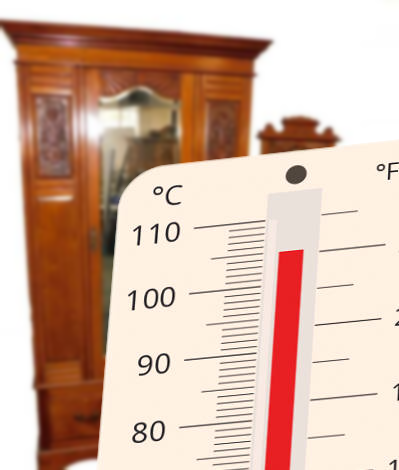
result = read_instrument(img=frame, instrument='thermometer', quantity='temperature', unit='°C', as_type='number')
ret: 105 °C
